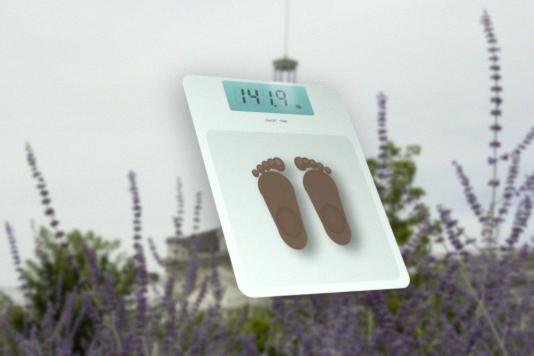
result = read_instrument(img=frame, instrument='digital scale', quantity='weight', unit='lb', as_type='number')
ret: 141.9 lb
